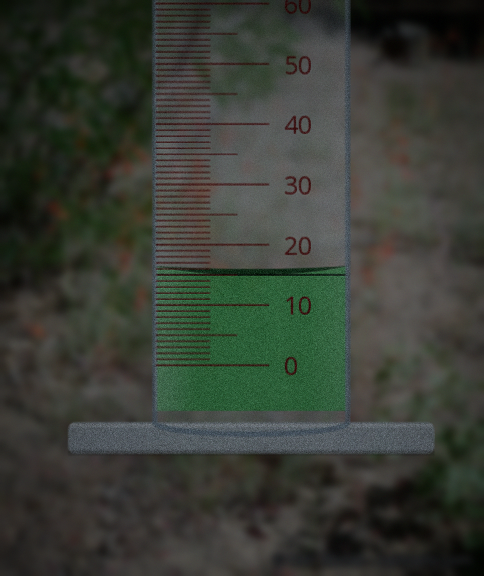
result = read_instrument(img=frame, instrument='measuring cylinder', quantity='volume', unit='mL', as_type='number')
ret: 15 mL
